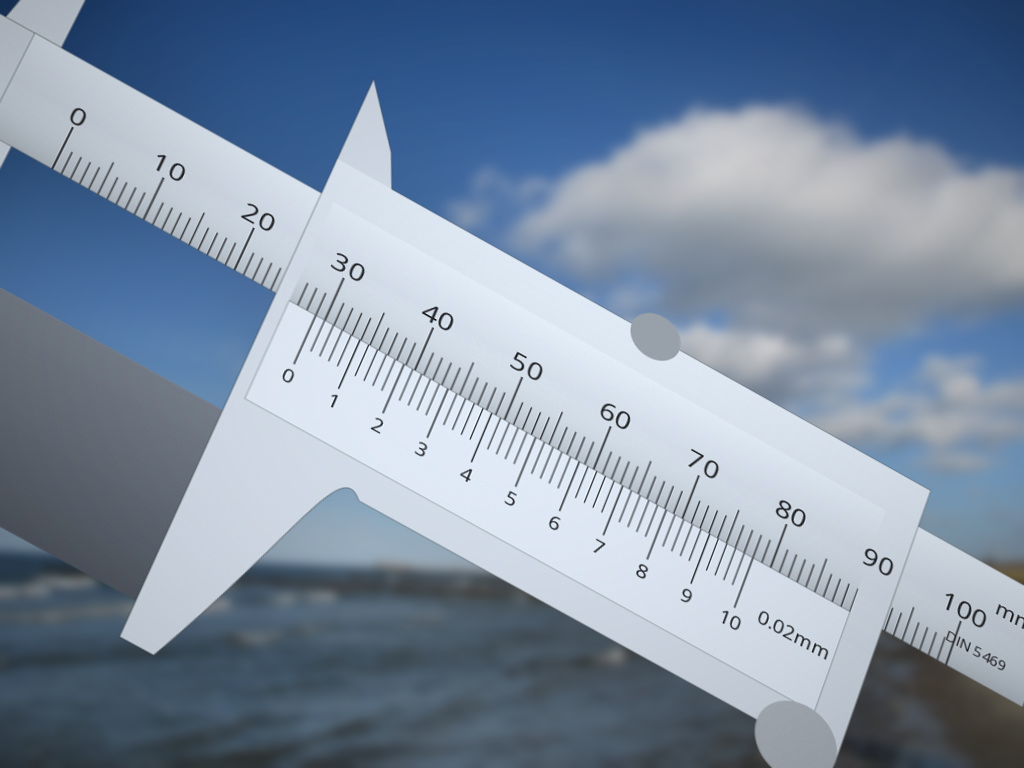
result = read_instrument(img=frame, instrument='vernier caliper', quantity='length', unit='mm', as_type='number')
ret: 29.0 mm
